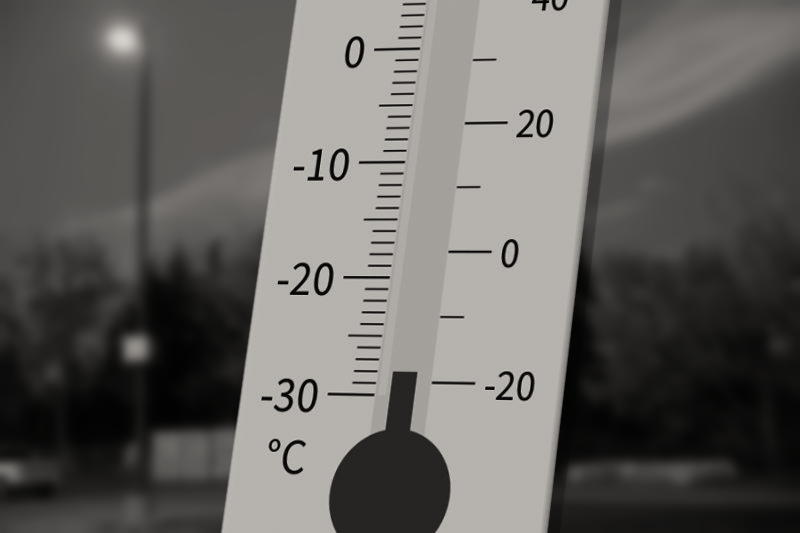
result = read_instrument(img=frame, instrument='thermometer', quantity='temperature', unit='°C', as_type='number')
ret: -28 °C
